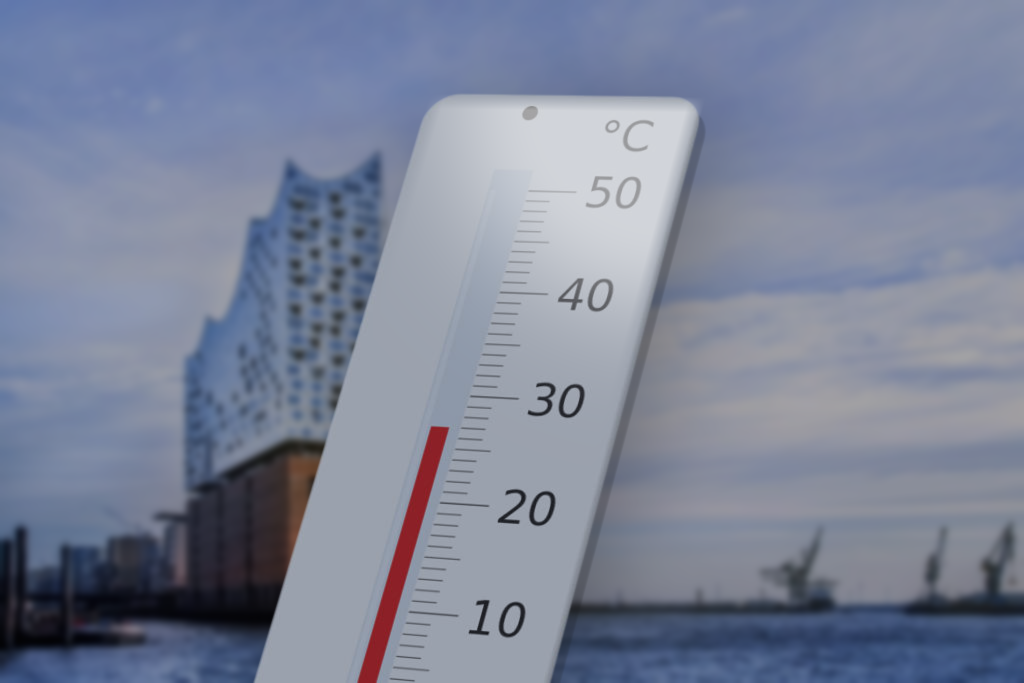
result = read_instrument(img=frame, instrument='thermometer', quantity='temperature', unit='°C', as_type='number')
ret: 27 °C
